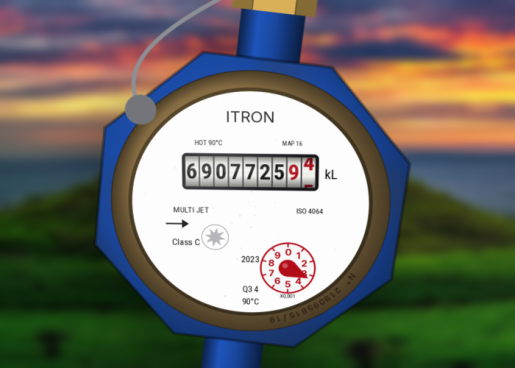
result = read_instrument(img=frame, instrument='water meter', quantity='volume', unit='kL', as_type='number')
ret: 6907725.943 kL
